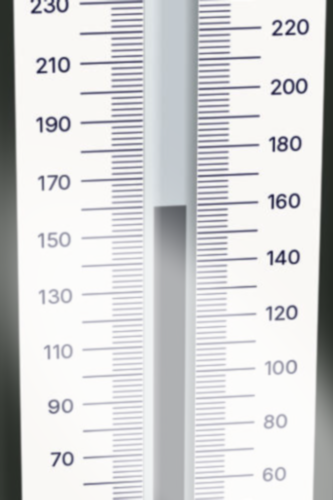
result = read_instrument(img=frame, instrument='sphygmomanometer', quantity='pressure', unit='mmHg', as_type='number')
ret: 160 mmHg
